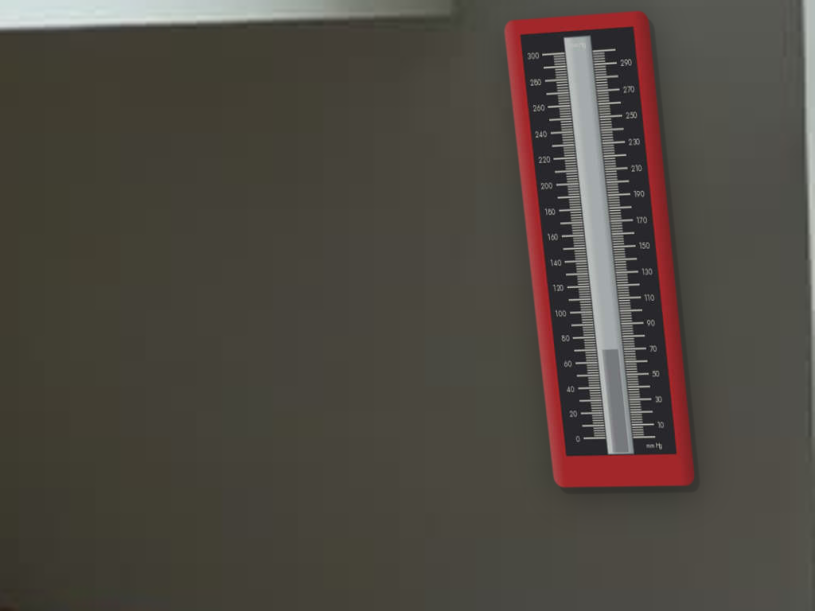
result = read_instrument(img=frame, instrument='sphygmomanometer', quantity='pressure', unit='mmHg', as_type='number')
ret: 70 mmHg
